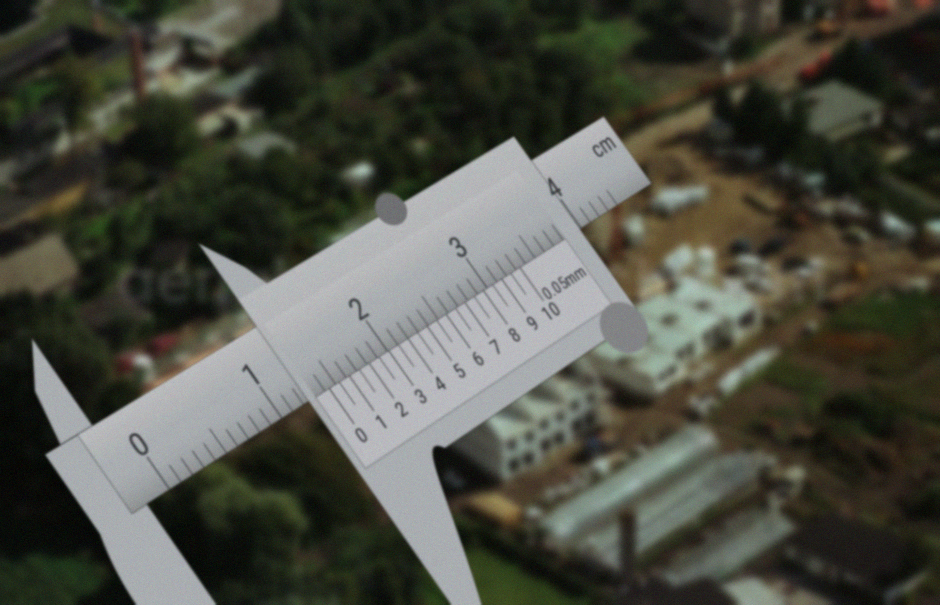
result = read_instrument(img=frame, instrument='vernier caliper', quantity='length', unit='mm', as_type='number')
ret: 14.4 mm
